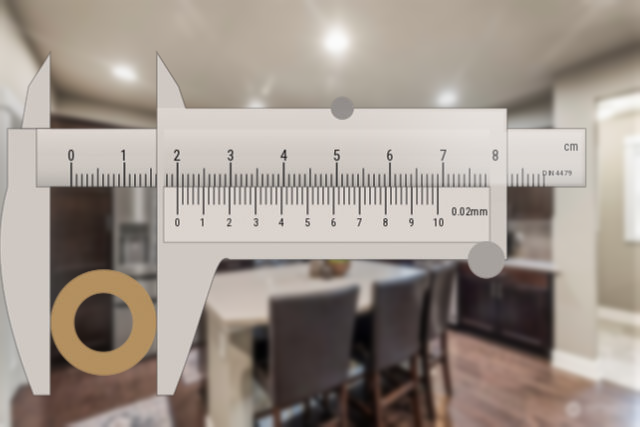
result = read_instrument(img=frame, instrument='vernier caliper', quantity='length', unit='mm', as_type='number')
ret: 20.0 mm
